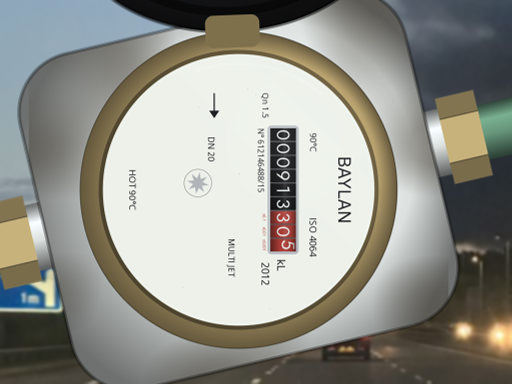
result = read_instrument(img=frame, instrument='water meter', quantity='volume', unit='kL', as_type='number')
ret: 913.305 kL
